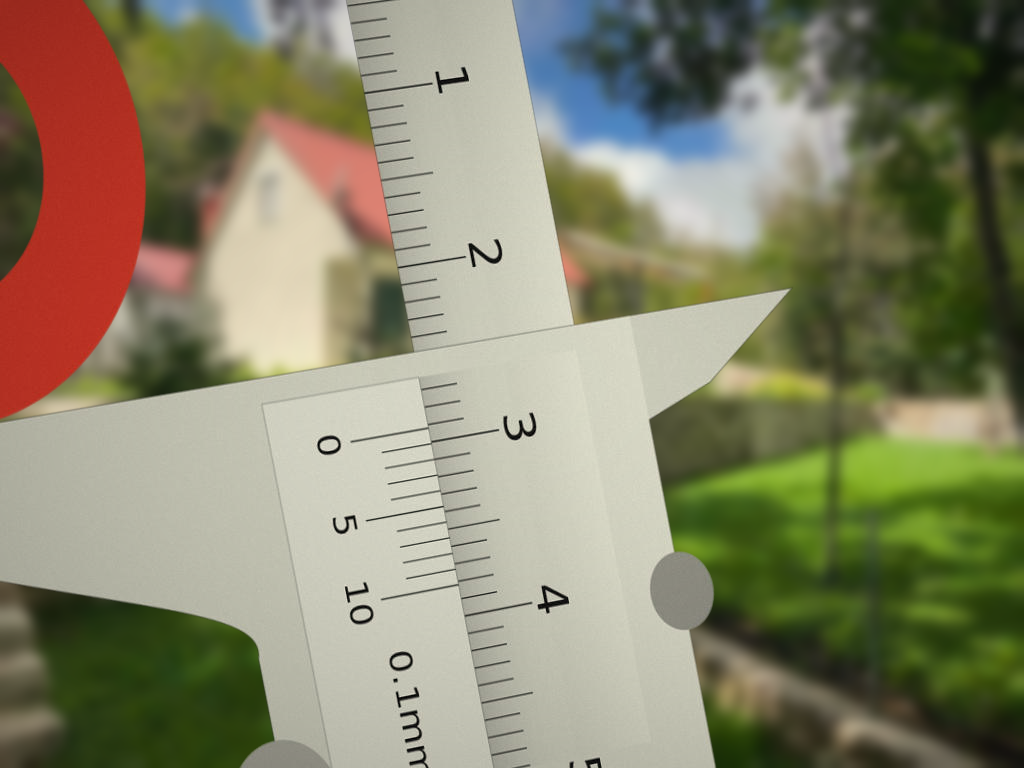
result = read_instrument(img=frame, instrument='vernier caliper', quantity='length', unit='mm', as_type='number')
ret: 29.2 mm
